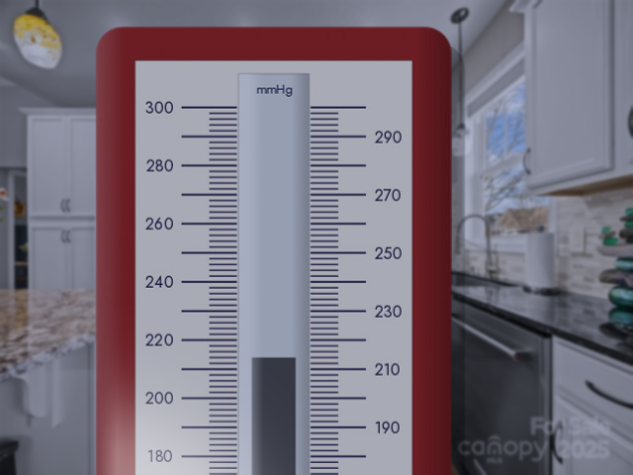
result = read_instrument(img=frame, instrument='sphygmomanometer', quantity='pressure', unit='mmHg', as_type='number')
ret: 214 mmHg
